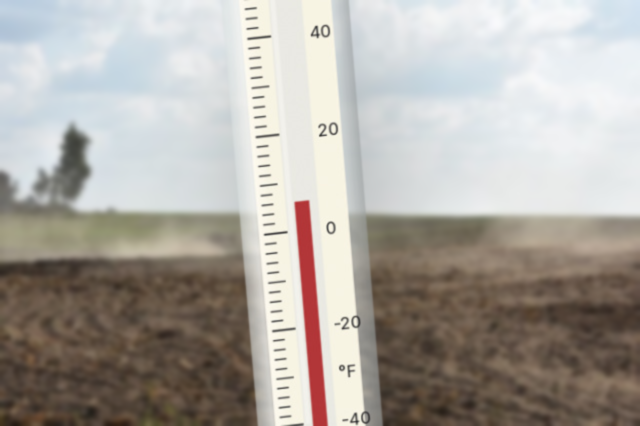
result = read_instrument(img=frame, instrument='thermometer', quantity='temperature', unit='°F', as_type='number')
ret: 6 °F
